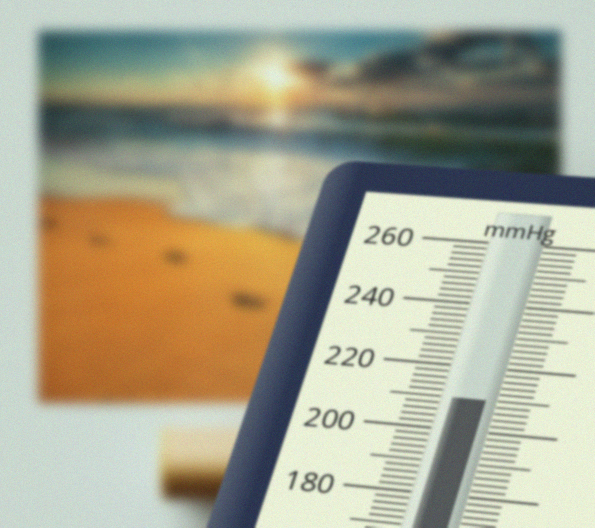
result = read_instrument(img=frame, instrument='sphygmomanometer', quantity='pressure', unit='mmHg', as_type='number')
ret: 210 mmHg
